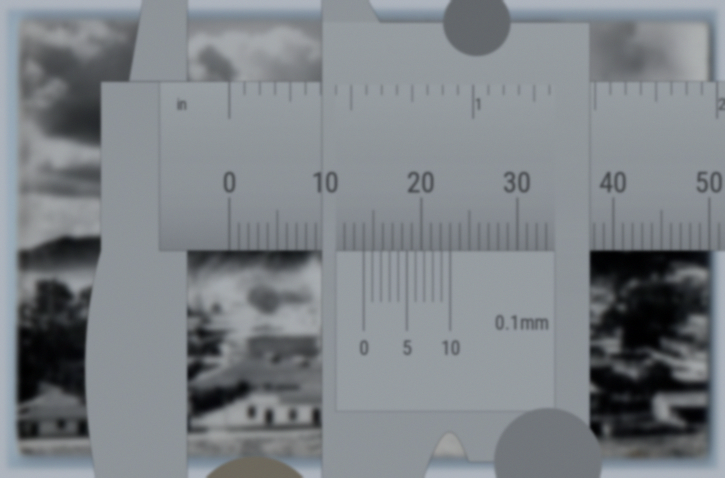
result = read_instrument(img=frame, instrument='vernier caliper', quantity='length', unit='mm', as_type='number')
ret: 14.0 mm
